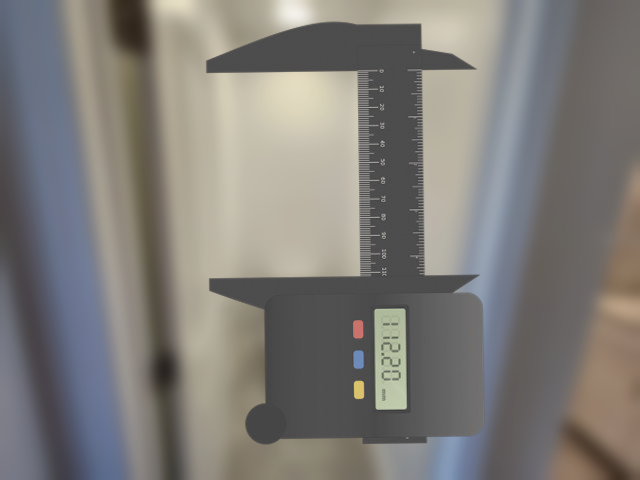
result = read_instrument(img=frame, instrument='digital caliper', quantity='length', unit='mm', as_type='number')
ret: 112.20 mm
